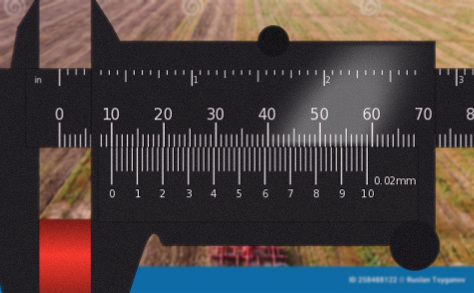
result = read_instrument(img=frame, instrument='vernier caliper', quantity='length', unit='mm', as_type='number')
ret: 10.0 mm
